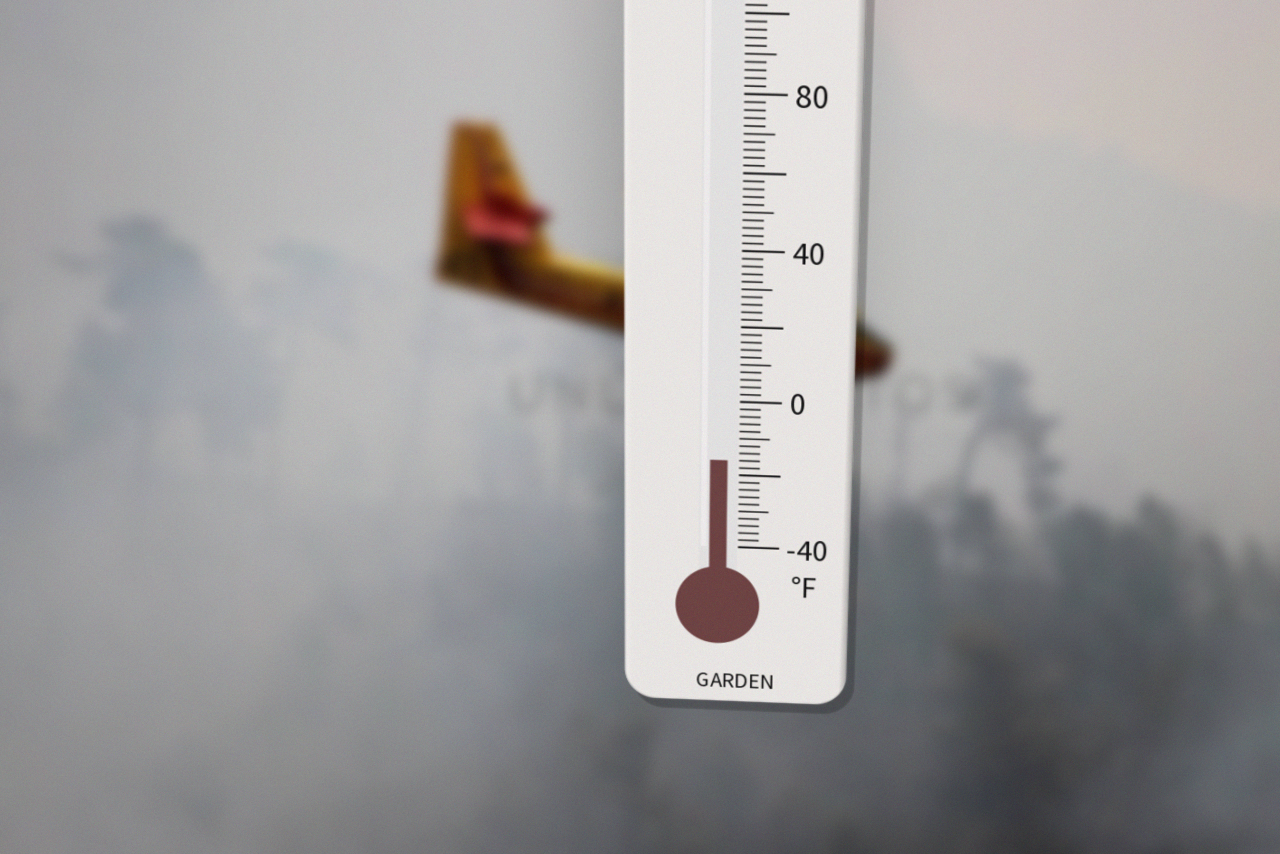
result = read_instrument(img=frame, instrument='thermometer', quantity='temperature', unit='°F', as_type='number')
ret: -16 °F
